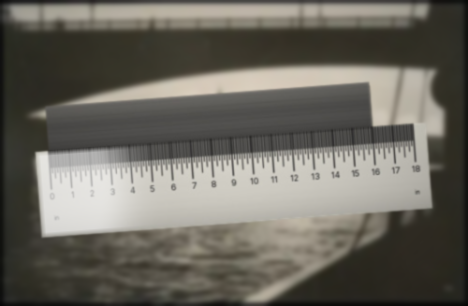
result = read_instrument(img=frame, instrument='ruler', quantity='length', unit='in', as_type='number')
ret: 16 in
